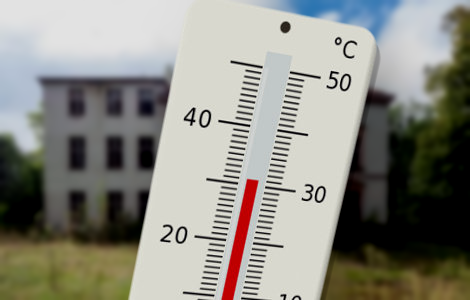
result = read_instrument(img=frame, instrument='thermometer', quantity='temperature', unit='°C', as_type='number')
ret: 31 °C
